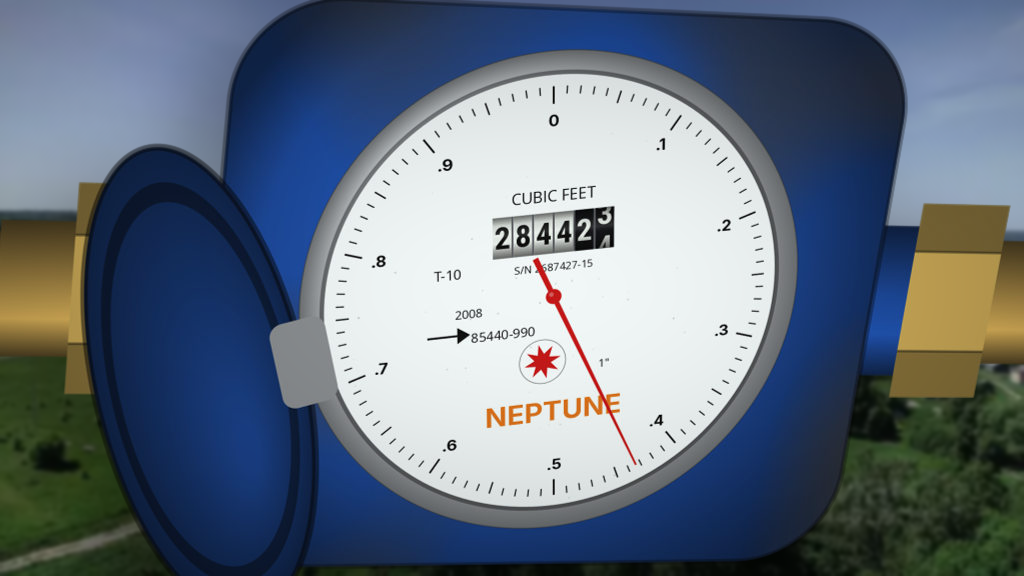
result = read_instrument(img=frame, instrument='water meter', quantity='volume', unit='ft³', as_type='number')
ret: 284423.43 ft³
